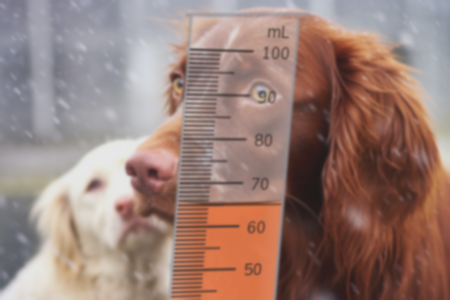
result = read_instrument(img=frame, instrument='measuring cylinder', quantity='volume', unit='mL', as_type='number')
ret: 65 mL
